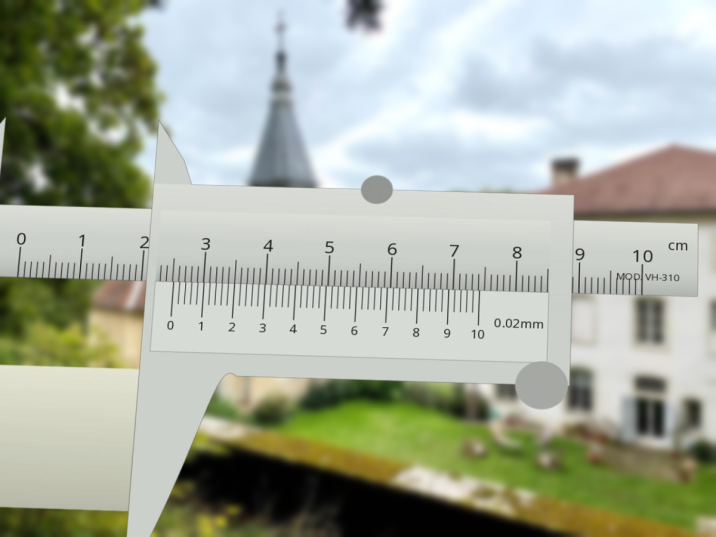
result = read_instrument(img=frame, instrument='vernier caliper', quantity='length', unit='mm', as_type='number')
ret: 25.2 mm
